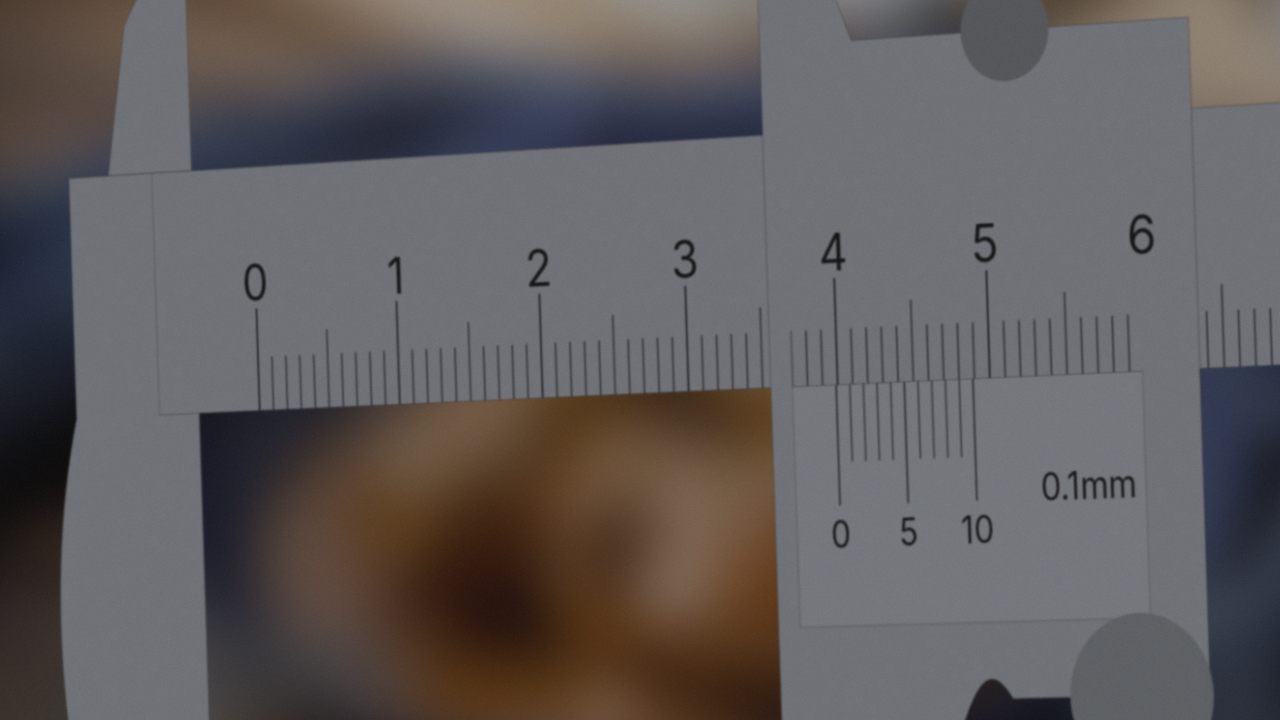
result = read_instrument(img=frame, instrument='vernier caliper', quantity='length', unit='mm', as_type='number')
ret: 39.9 mm
